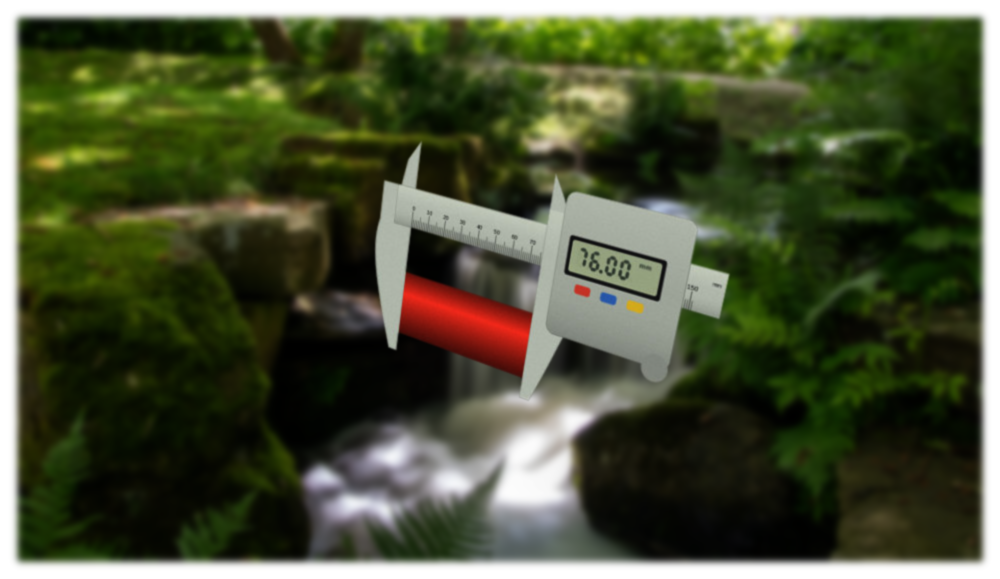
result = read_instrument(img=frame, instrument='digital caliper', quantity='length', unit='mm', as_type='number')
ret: 76.00 mm
